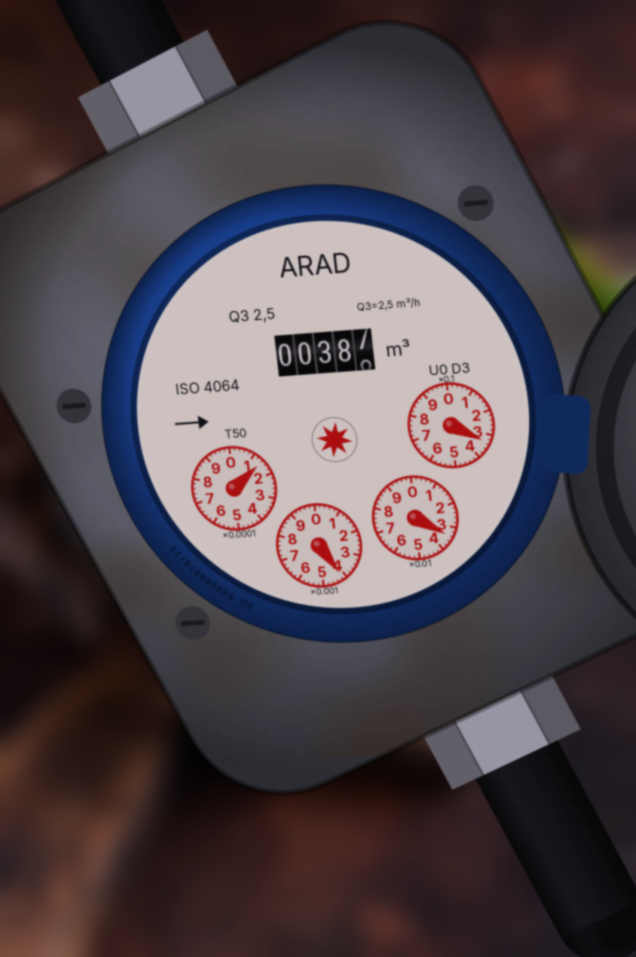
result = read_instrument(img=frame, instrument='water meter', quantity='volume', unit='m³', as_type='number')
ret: 387.3341 m³
